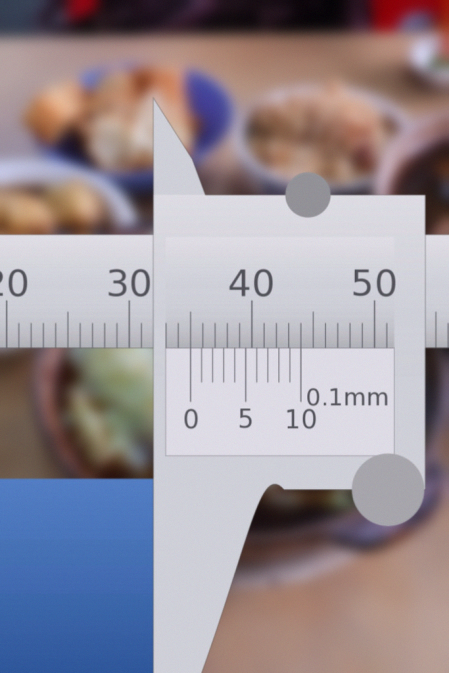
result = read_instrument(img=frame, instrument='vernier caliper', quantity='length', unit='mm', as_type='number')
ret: 35.0 mm
